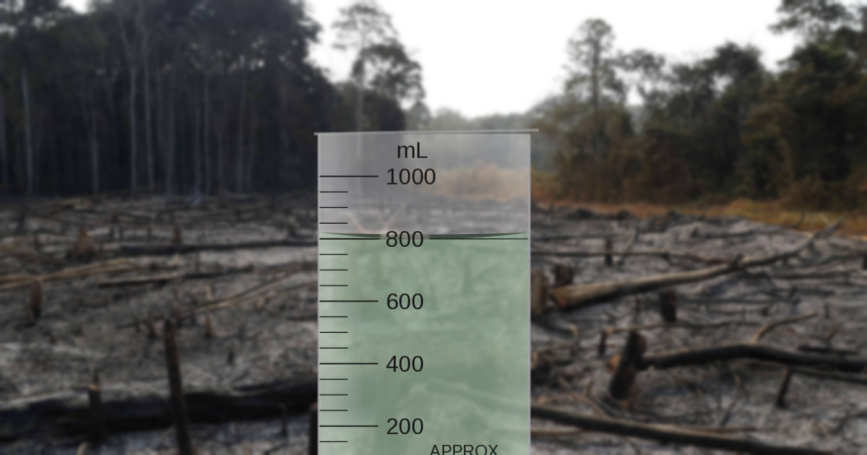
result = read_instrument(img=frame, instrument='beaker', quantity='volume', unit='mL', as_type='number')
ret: 800 mL
